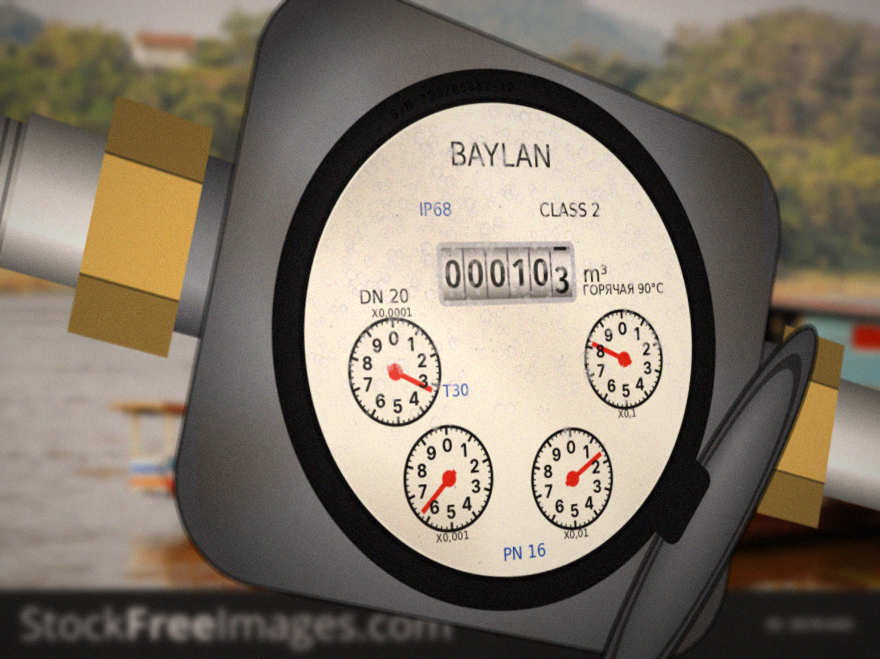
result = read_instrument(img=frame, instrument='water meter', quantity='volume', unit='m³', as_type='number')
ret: 102.8163 m³
